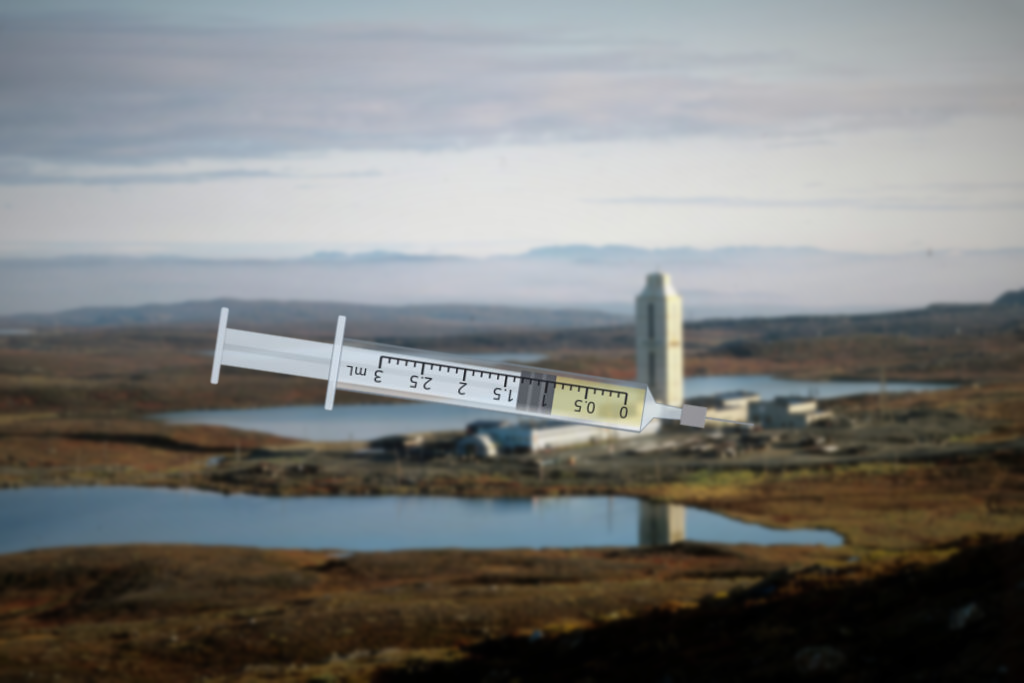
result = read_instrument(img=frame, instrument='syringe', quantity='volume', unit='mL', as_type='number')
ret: 0.9 mL
